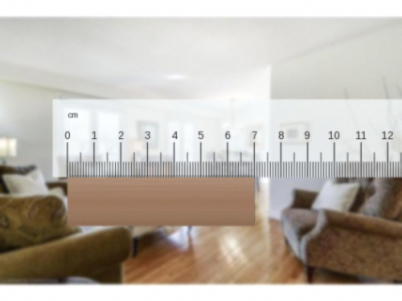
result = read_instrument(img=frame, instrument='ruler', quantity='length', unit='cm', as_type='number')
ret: 7 cm
